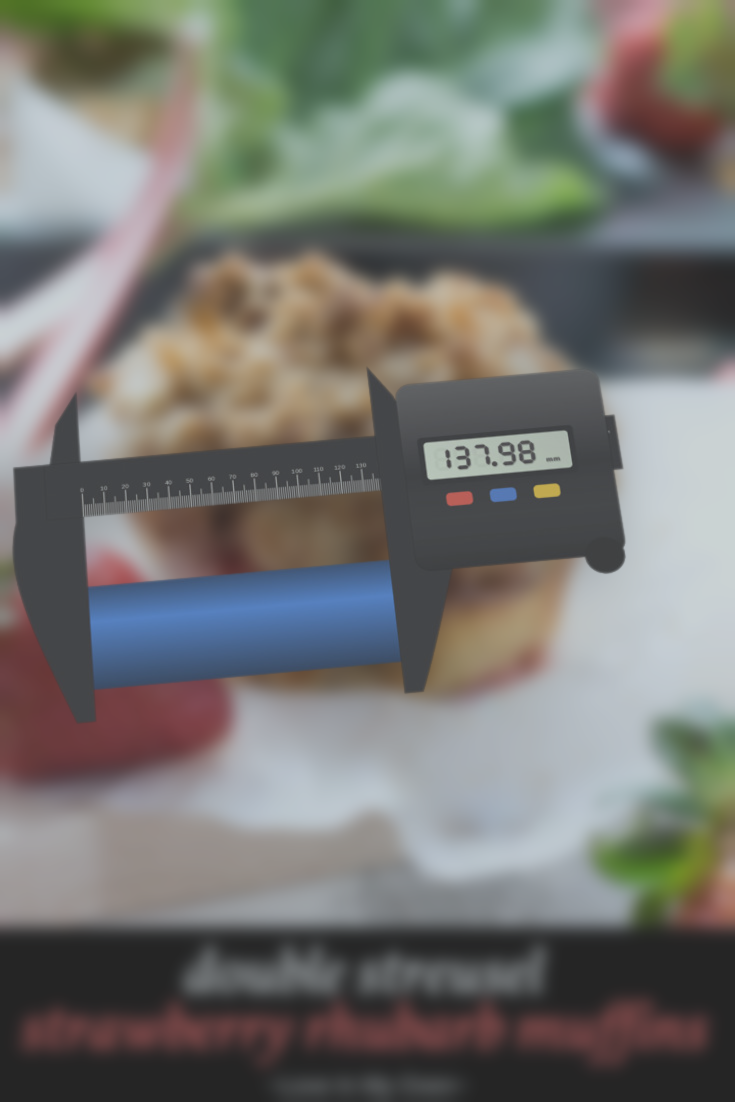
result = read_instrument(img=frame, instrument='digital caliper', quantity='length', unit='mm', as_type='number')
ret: 137.98 mm
